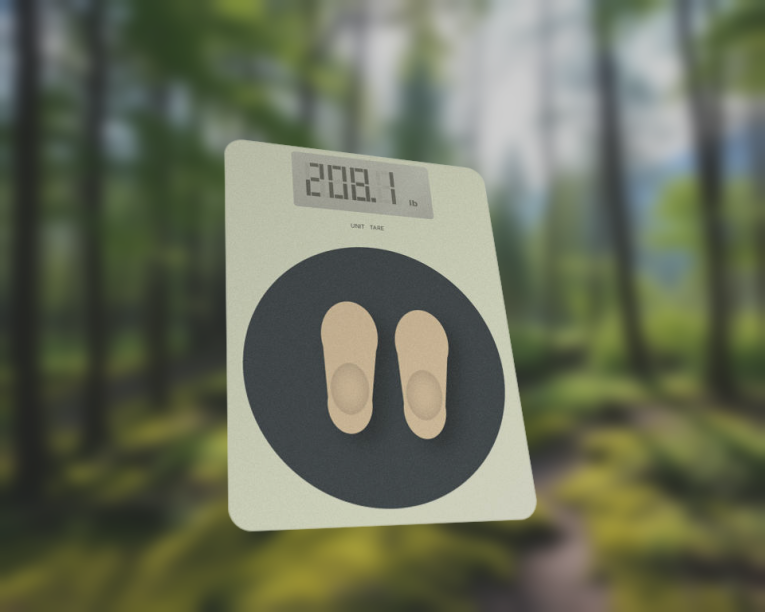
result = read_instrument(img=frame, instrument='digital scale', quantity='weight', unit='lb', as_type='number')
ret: 208.1 lb
